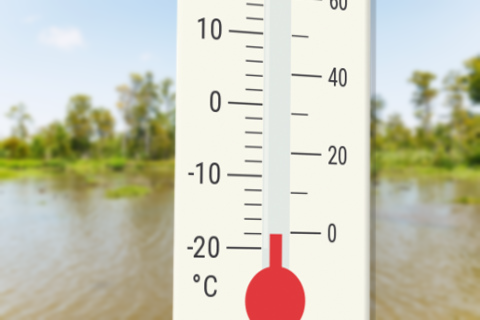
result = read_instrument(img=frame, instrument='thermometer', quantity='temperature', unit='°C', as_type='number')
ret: -18 °C
